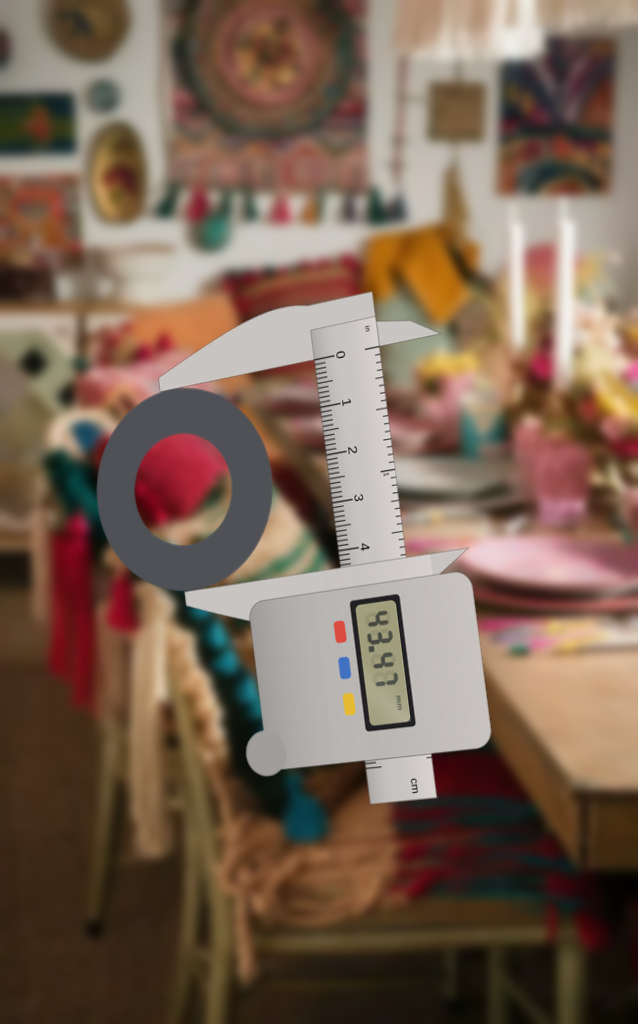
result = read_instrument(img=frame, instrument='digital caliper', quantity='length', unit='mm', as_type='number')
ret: 43.47 mm
